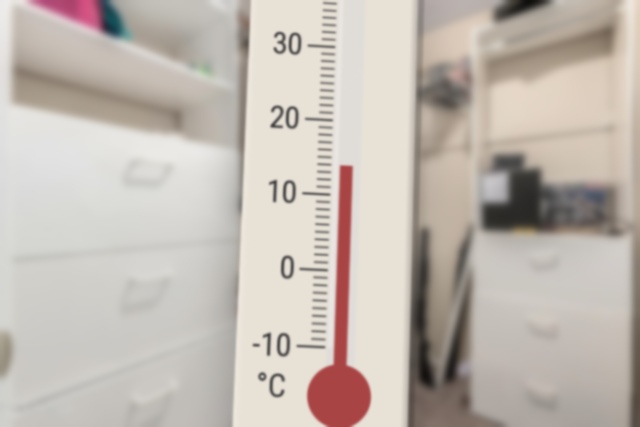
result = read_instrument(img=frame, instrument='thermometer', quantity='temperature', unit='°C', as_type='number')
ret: 14 °C
